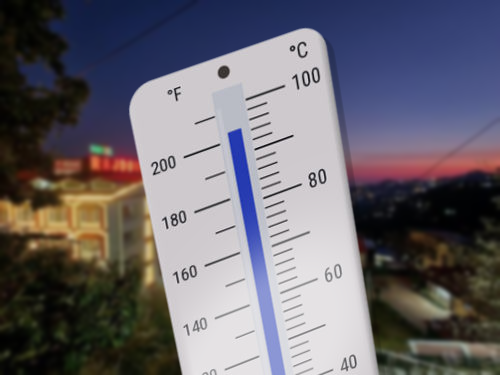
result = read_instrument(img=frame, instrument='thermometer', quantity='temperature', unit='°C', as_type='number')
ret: 95 °C
